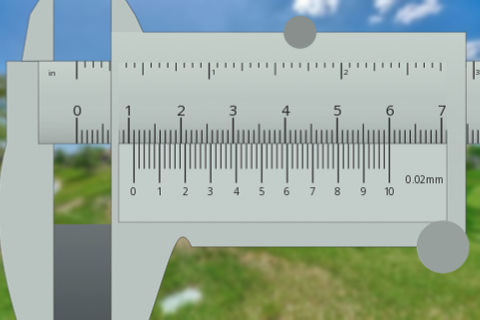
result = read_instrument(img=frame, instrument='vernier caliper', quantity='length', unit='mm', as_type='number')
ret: 11.0 mm
